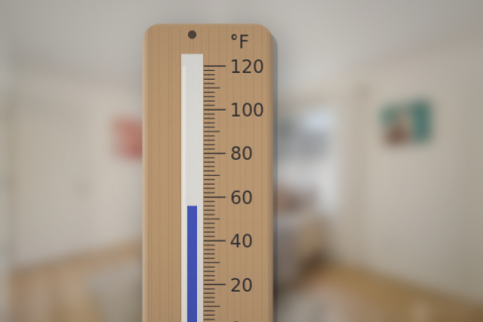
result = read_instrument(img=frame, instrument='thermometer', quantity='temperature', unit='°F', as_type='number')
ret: 56 °F
